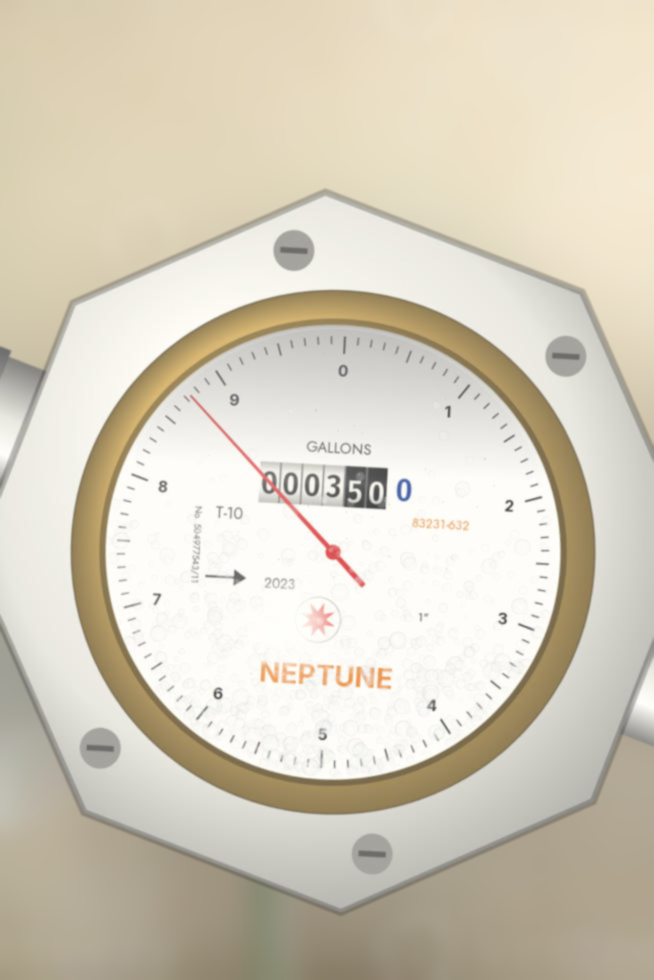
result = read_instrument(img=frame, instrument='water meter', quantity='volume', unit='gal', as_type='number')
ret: 3498.7 gal
